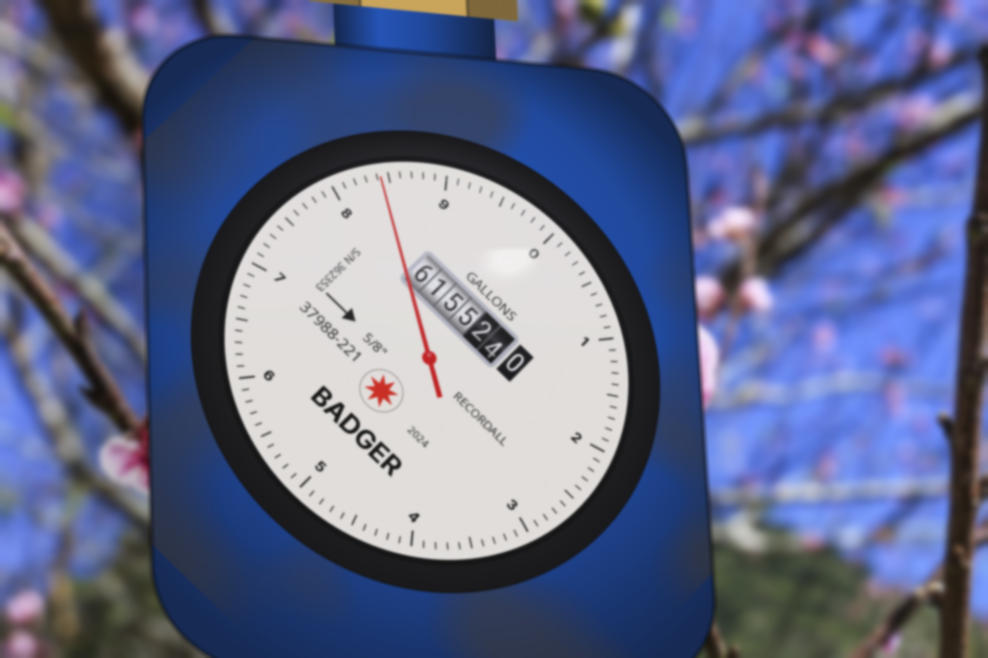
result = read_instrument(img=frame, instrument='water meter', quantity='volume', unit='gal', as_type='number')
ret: 6155238.4 gal
